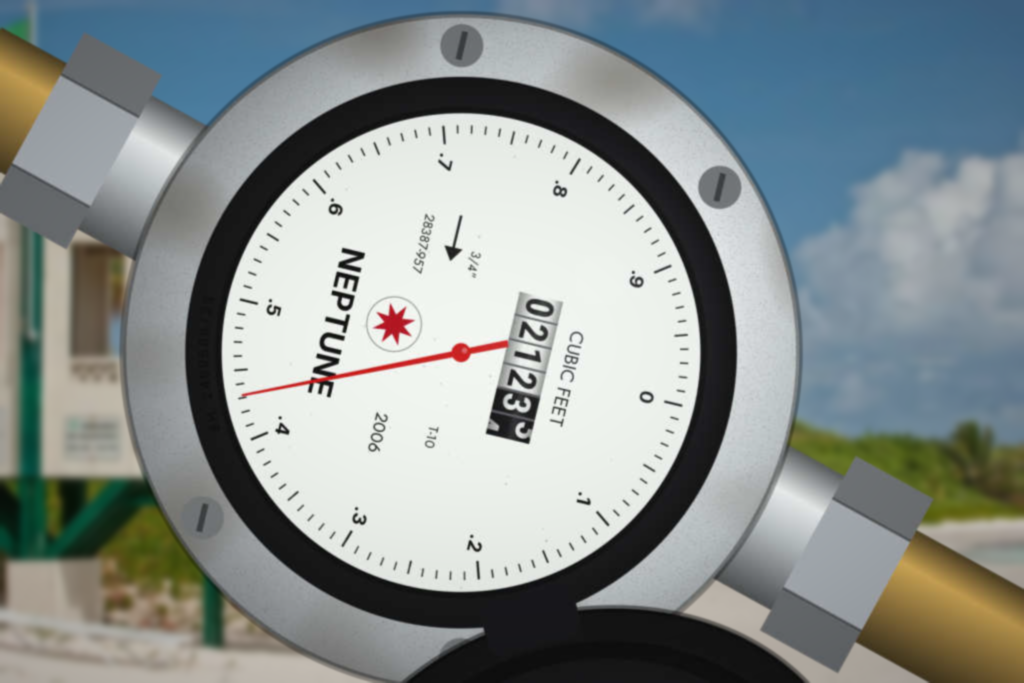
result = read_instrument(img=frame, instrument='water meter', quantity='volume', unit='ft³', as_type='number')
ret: 21233.43 ft³
